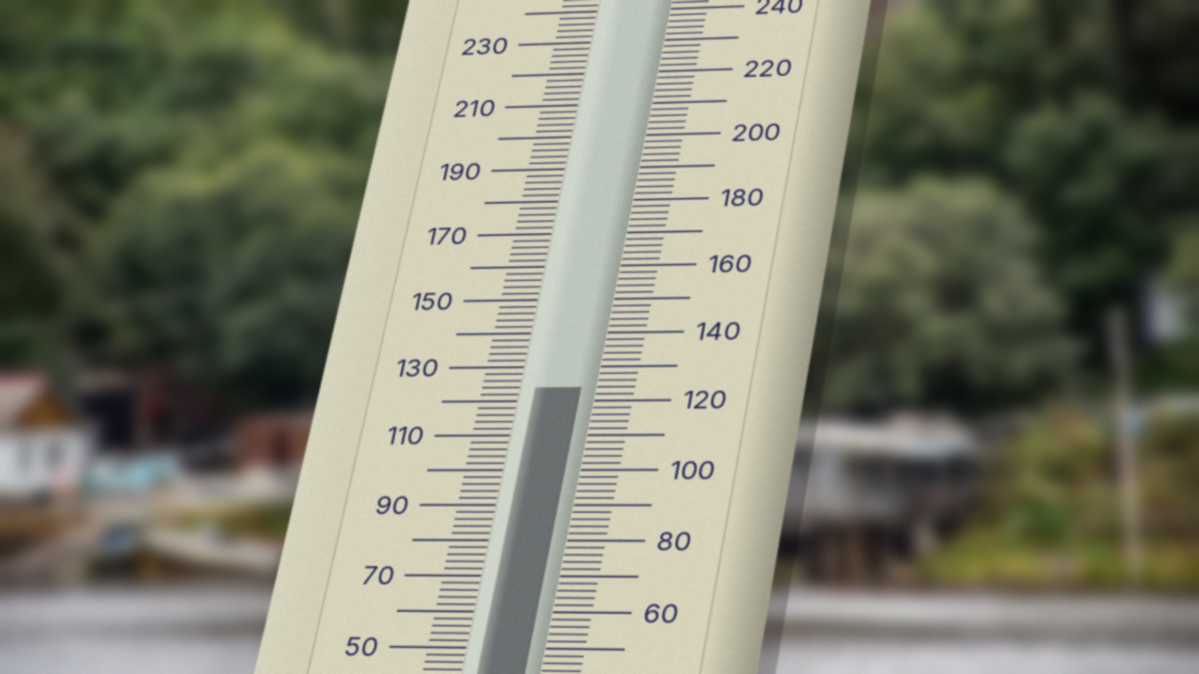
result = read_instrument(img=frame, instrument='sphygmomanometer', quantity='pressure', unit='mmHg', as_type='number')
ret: 124 mmHg
